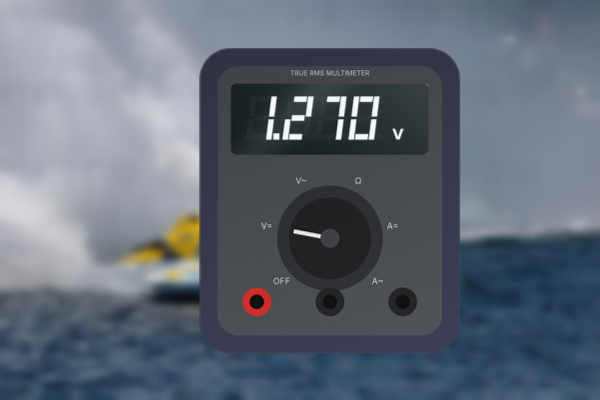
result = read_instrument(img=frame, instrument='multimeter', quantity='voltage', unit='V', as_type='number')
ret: 1.270 V
